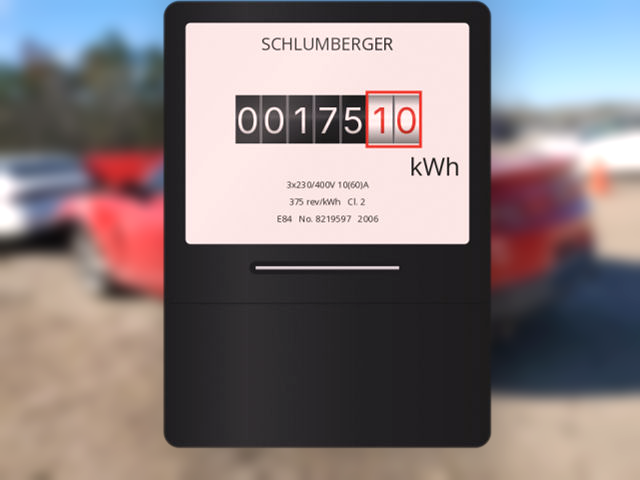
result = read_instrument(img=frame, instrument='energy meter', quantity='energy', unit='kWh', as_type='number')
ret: 175.10 kWh
